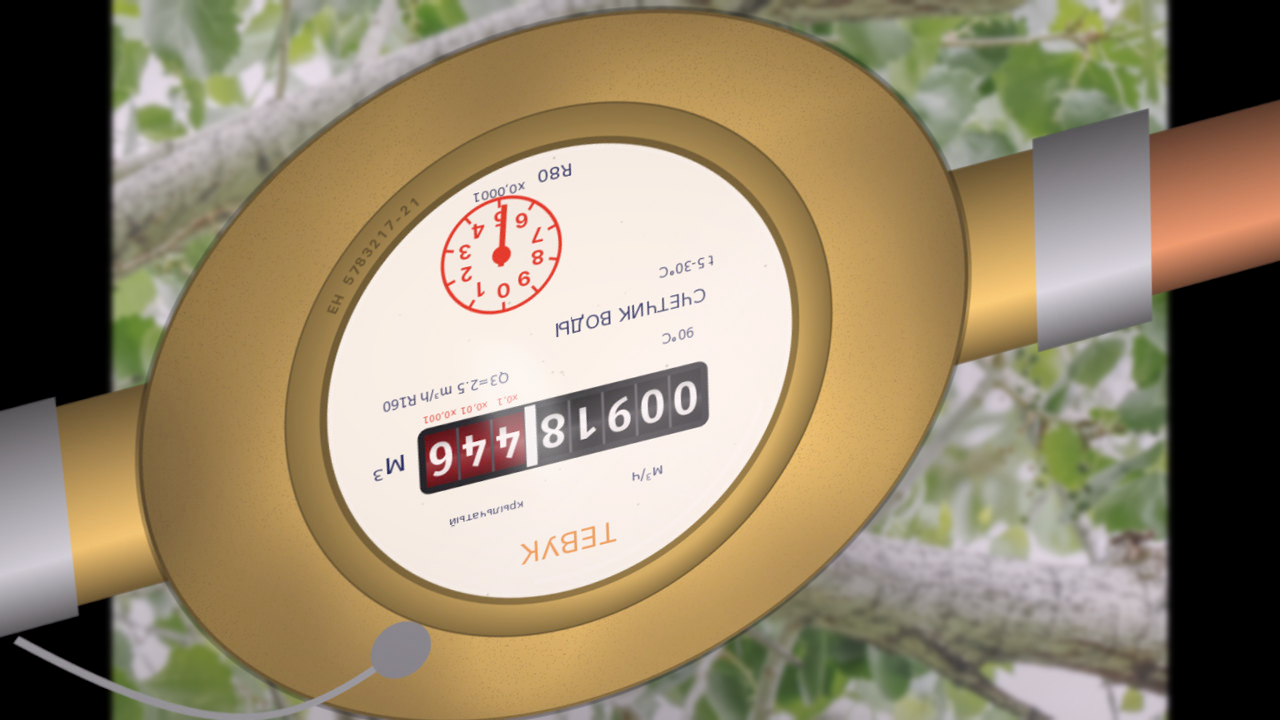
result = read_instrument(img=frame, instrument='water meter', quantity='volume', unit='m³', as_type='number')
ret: 918.4465 m³
